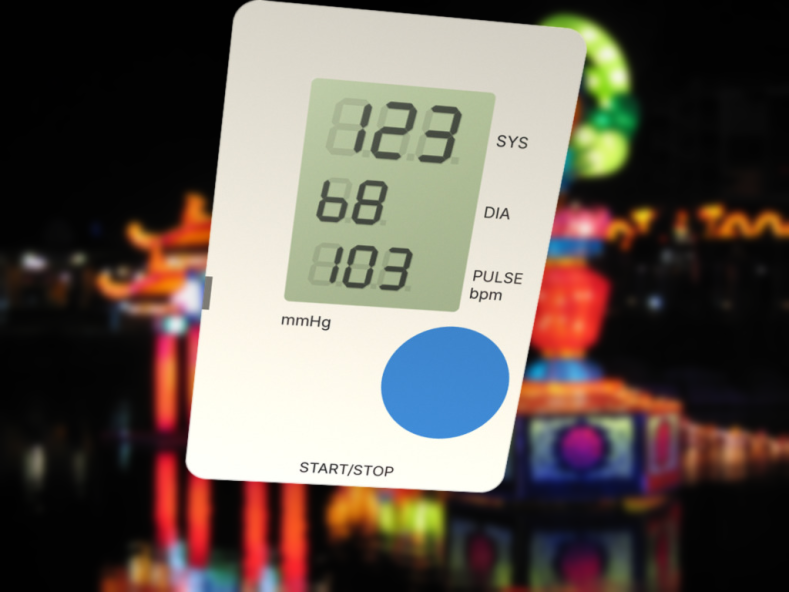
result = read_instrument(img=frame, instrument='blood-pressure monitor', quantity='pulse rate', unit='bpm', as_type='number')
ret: 103 bpm
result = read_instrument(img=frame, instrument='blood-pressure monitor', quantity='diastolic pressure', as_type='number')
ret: 68 mmHg
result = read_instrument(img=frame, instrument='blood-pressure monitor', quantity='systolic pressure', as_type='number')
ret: 123 mmHg
